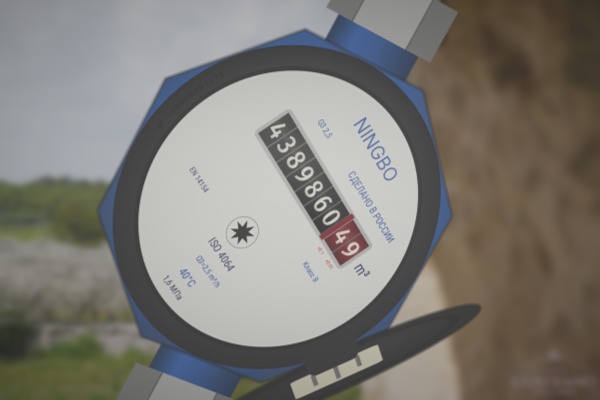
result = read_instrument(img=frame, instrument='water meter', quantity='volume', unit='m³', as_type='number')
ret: 4389860.49 m³
